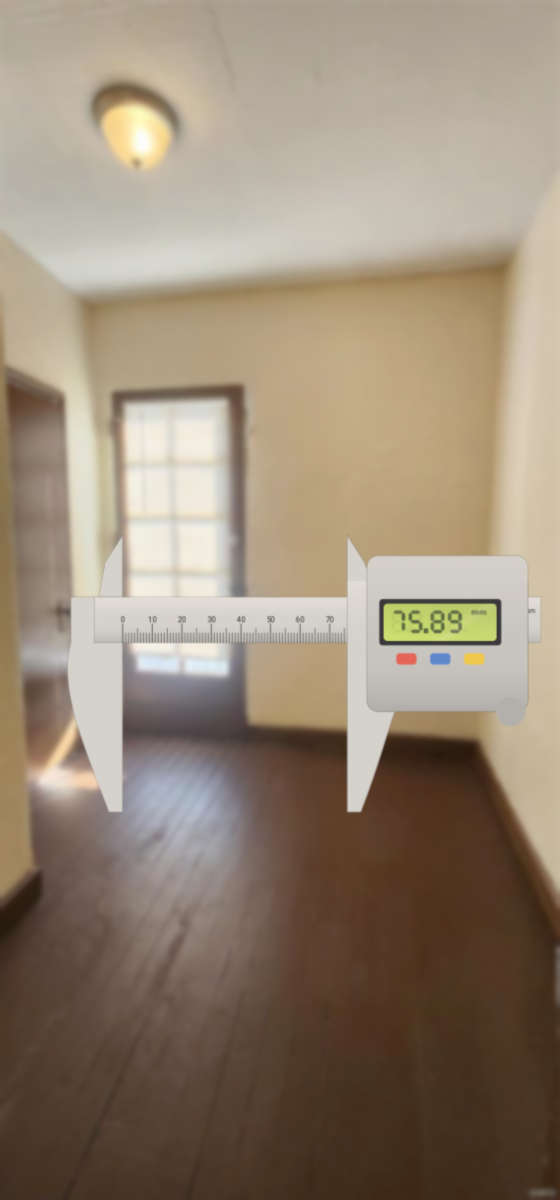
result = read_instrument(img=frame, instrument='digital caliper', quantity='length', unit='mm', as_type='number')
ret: 75.89 mm
